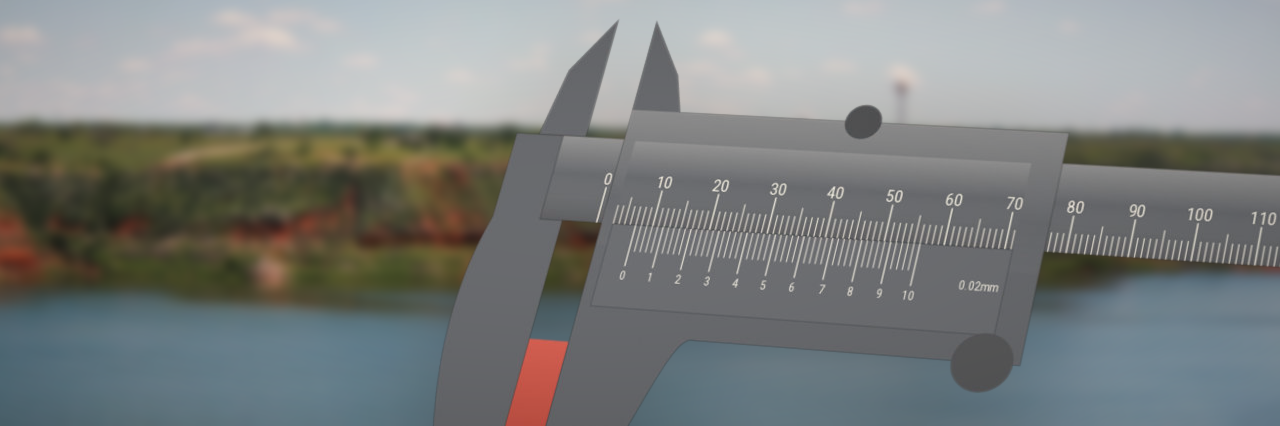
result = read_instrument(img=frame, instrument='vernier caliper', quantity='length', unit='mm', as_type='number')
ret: 7.0 mm
